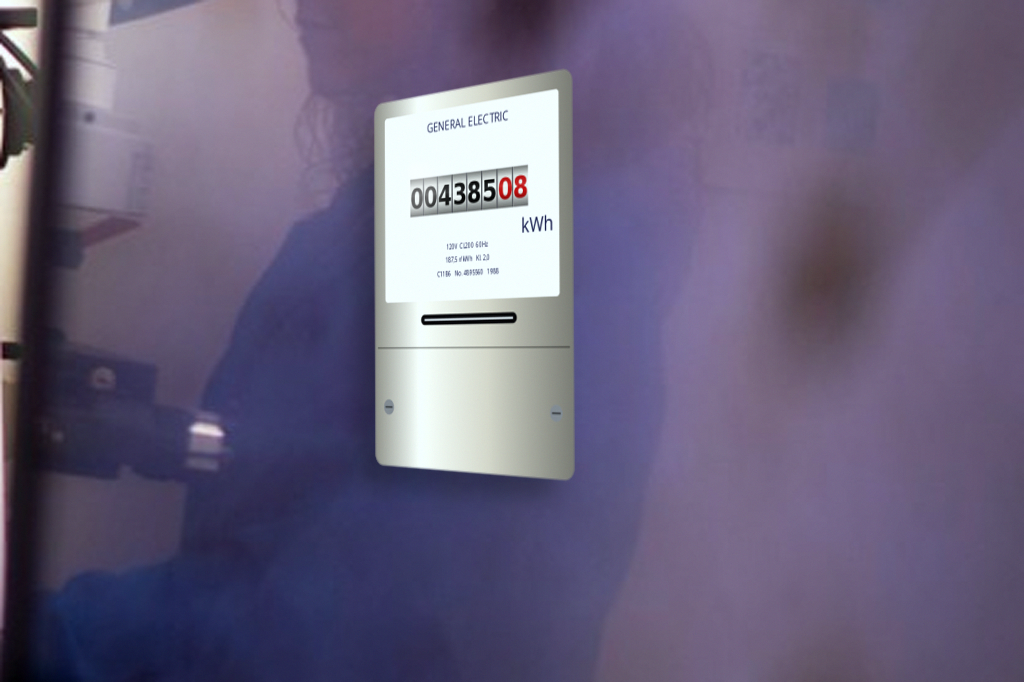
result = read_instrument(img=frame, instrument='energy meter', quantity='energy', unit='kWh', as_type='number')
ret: 4385.08 kWh
